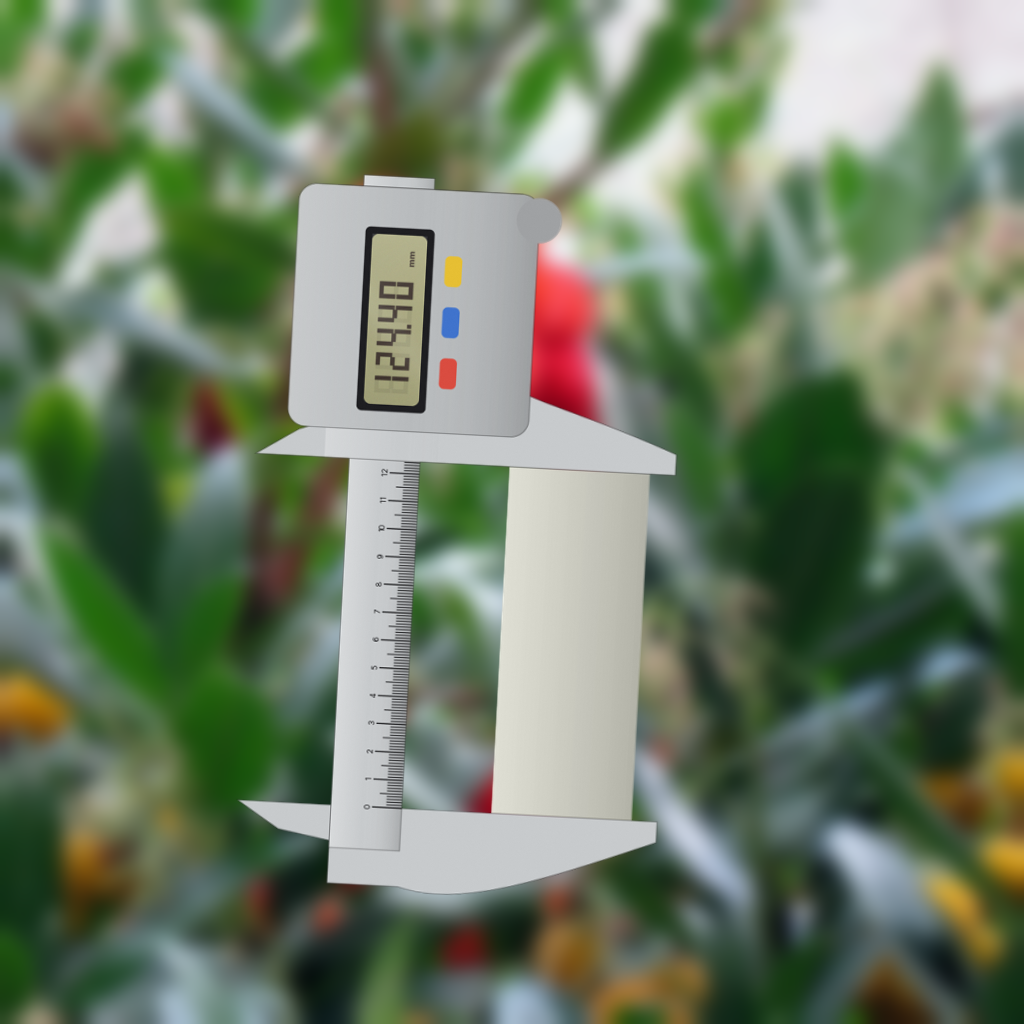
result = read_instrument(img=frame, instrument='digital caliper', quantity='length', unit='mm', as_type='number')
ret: 124.40 mm
